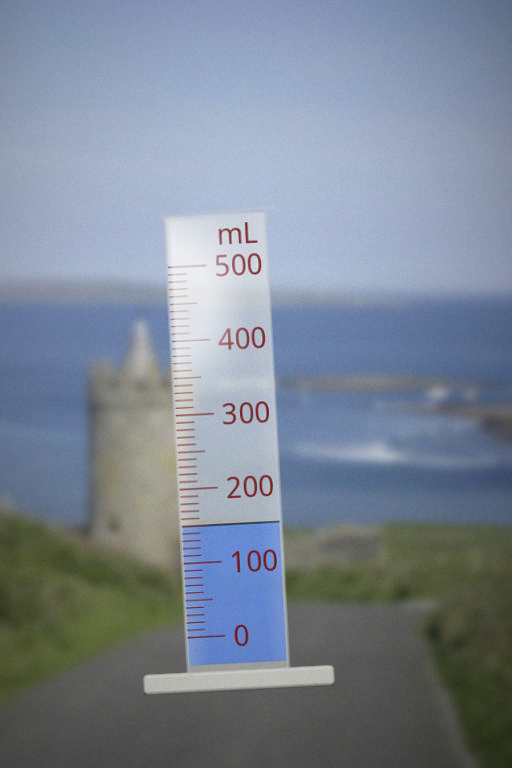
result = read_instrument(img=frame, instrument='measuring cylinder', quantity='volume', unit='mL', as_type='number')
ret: 150 mL
